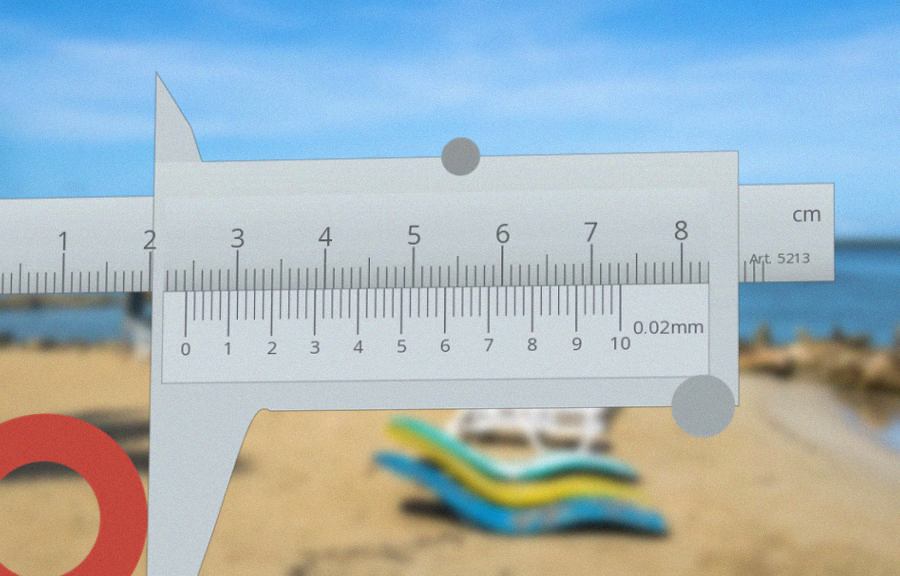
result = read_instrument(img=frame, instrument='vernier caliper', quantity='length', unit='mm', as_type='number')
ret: 24.2 mm
